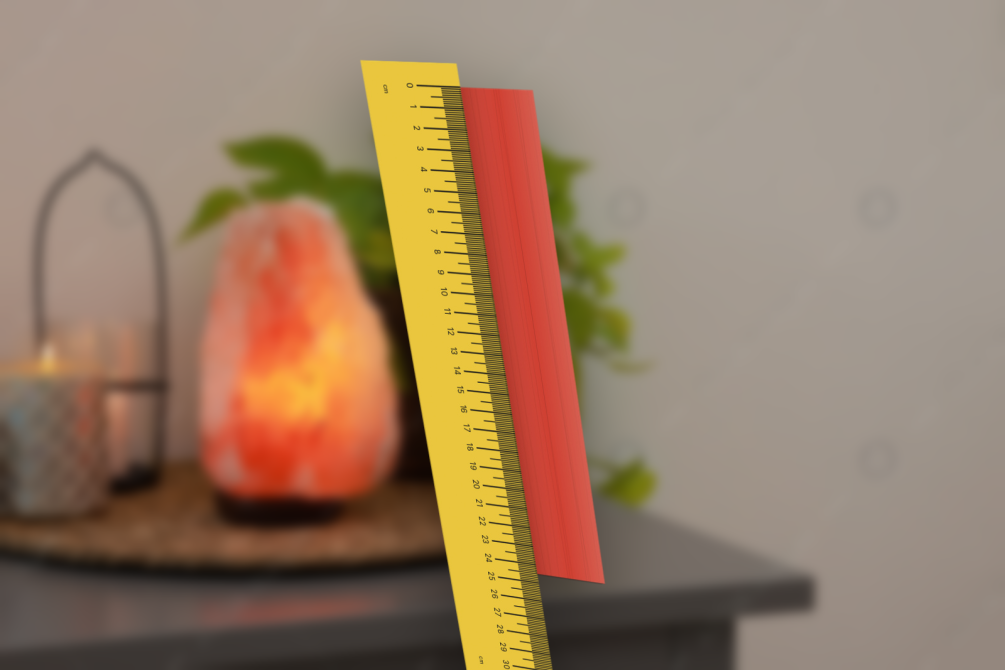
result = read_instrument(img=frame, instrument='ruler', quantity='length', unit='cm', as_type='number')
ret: 24.5 cm
